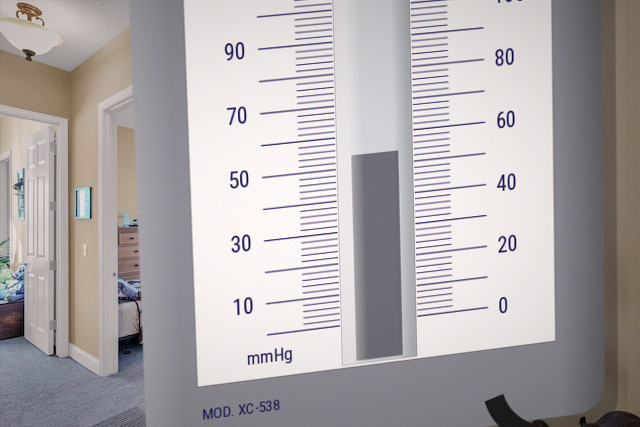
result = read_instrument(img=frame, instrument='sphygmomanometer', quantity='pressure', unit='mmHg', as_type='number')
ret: 54 mmHg
